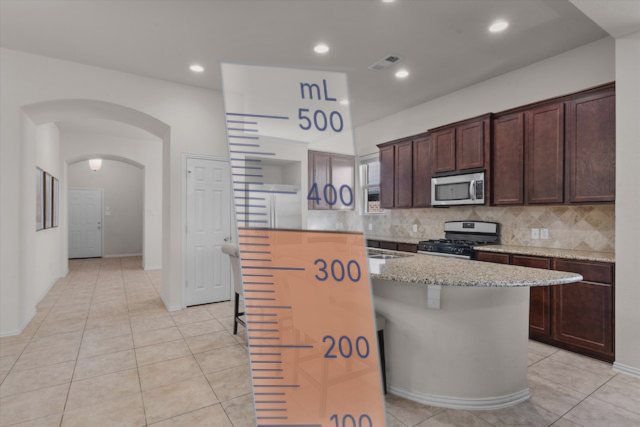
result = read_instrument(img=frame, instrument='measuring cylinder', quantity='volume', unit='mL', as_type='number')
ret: 350 mL
